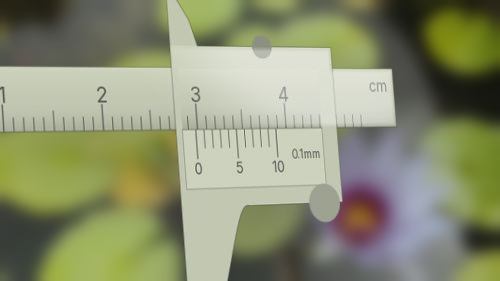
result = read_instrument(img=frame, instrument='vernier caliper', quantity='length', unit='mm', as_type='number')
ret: 29.8 mm
